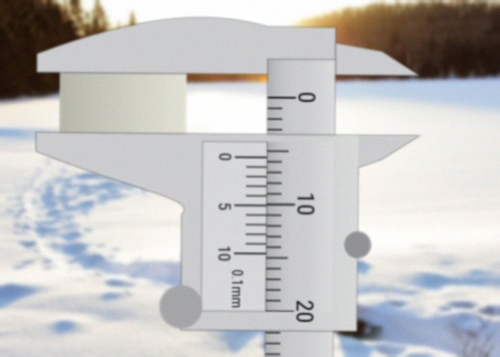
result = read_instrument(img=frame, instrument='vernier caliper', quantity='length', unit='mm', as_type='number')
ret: 5.6 mm
